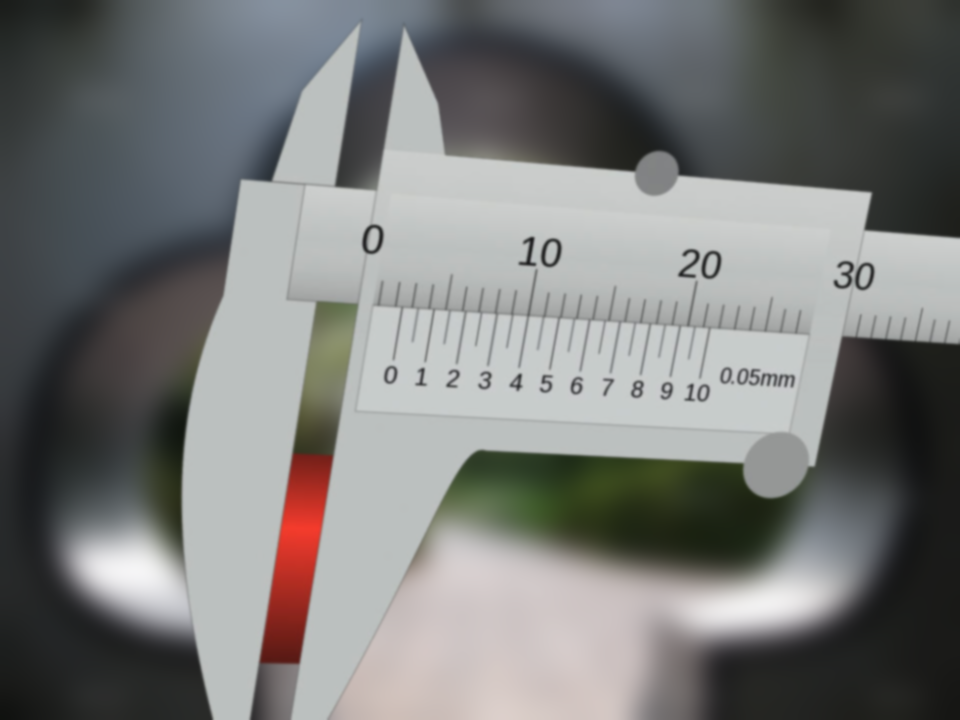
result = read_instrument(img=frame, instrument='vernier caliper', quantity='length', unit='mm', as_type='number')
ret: 2.4 mm
